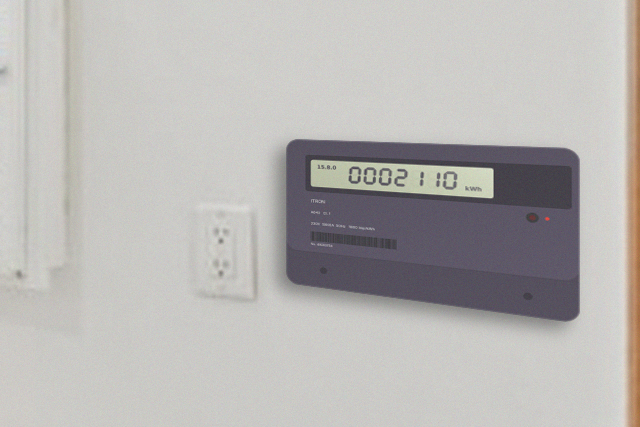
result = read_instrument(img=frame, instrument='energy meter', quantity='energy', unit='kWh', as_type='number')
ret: 2110 kWh
